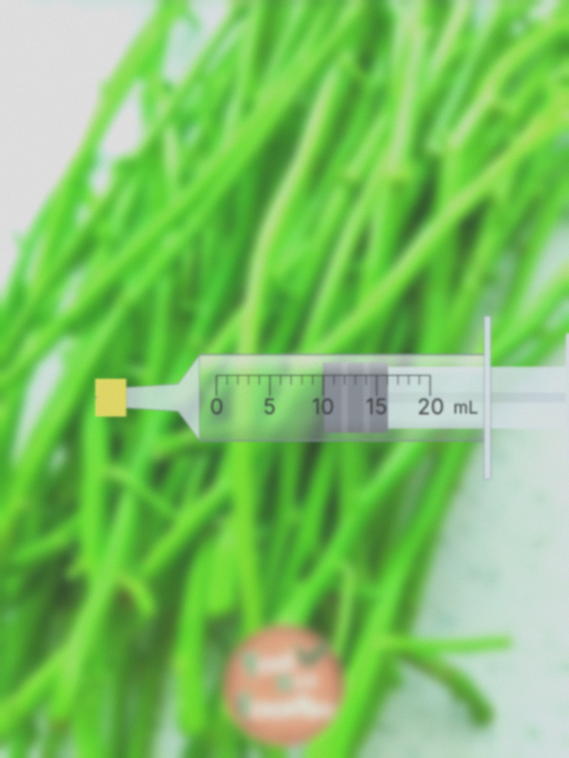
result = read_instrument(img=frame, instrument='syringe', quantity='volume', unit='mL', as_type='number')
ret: 10 mL
